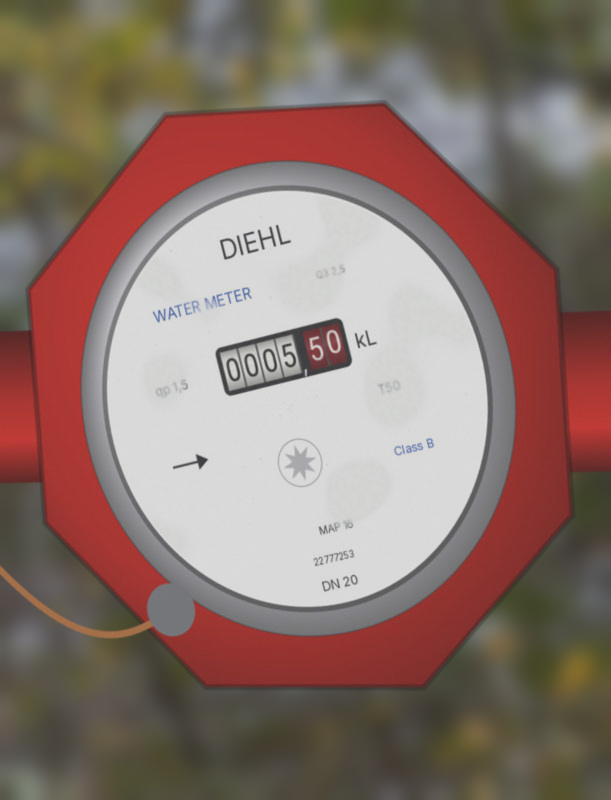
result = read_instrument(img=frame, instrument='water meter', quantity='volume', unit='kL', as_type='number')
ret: 5.50 kL
